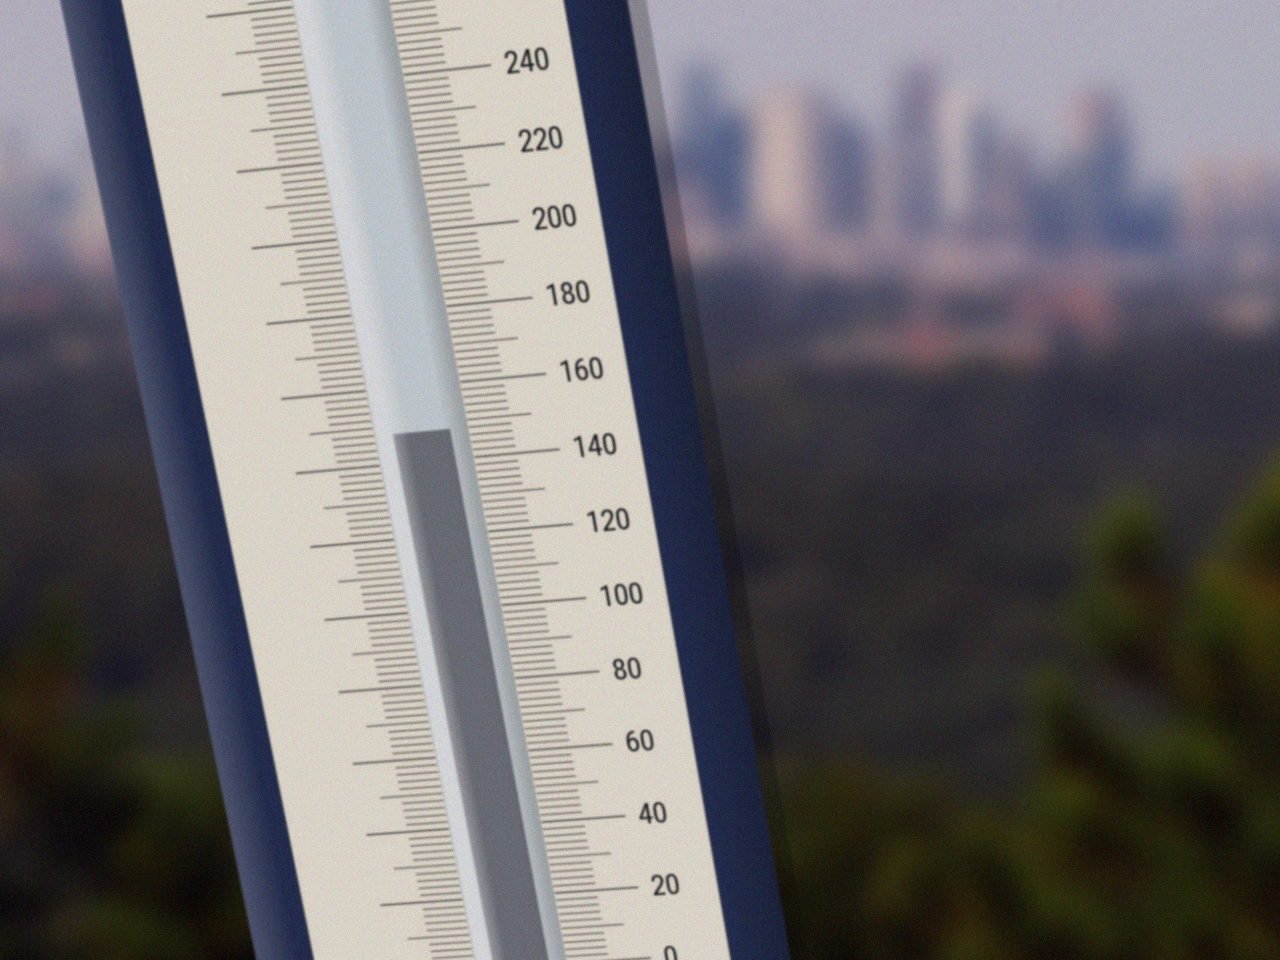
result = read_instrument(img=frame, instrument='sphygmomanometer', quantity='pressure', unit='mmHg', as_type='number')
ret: 148 mmHg
